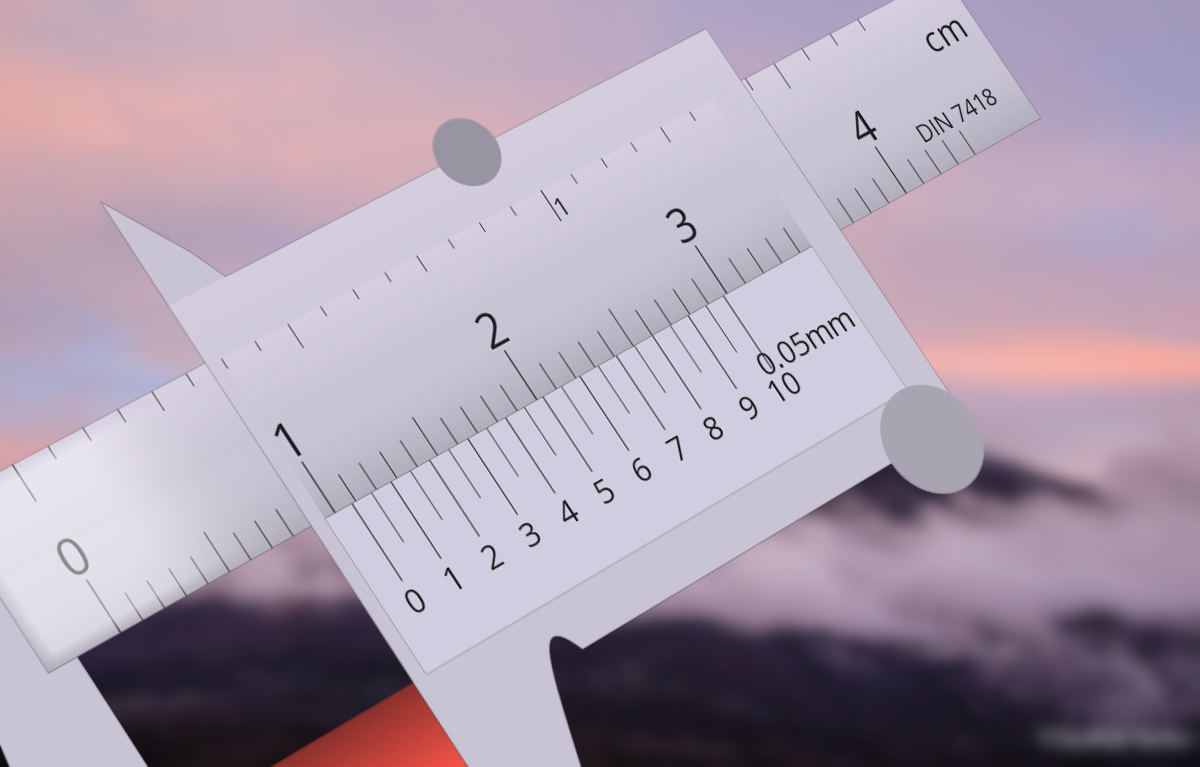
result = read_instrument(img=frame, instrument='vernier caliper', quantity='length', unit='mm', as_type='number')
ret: 10.8 mm
